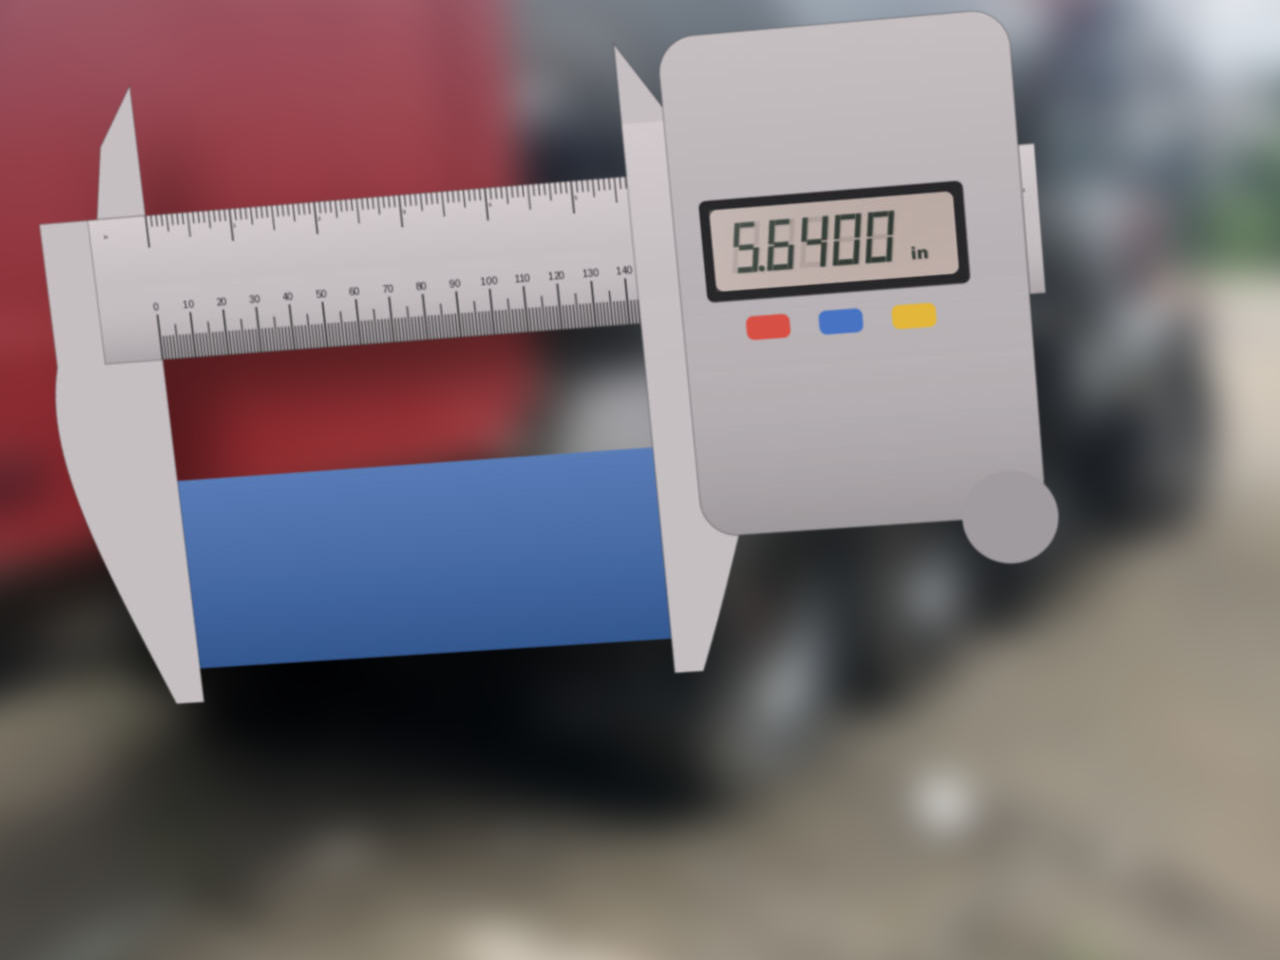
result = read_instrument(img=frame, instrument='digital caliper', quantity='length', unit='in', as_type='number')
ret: 5.6400 in
